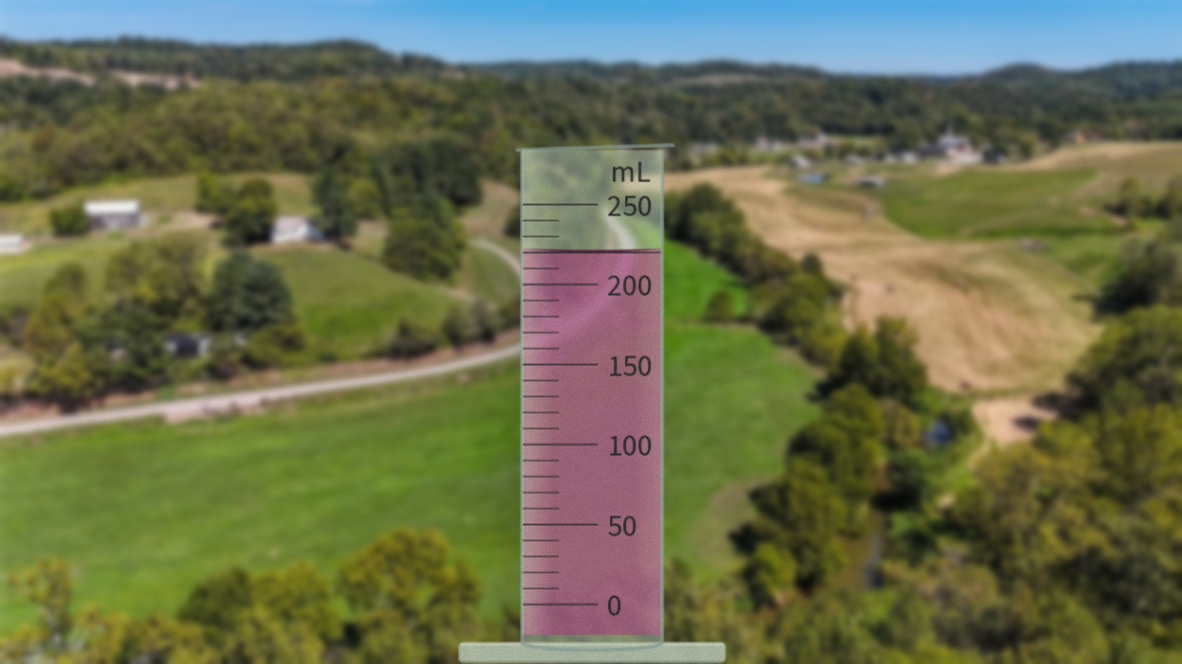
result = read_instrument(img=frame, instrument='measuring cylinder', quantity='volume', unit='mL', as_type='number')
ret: 220 mL
